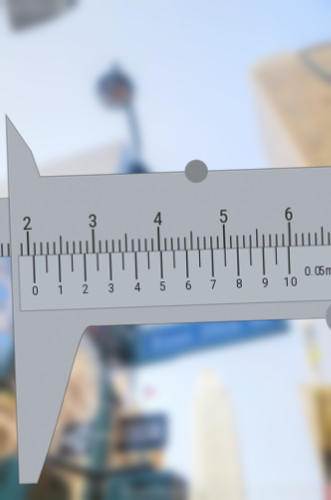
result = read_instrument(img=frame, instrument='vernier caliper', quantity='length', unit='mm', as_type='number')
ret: 20.8 mm
